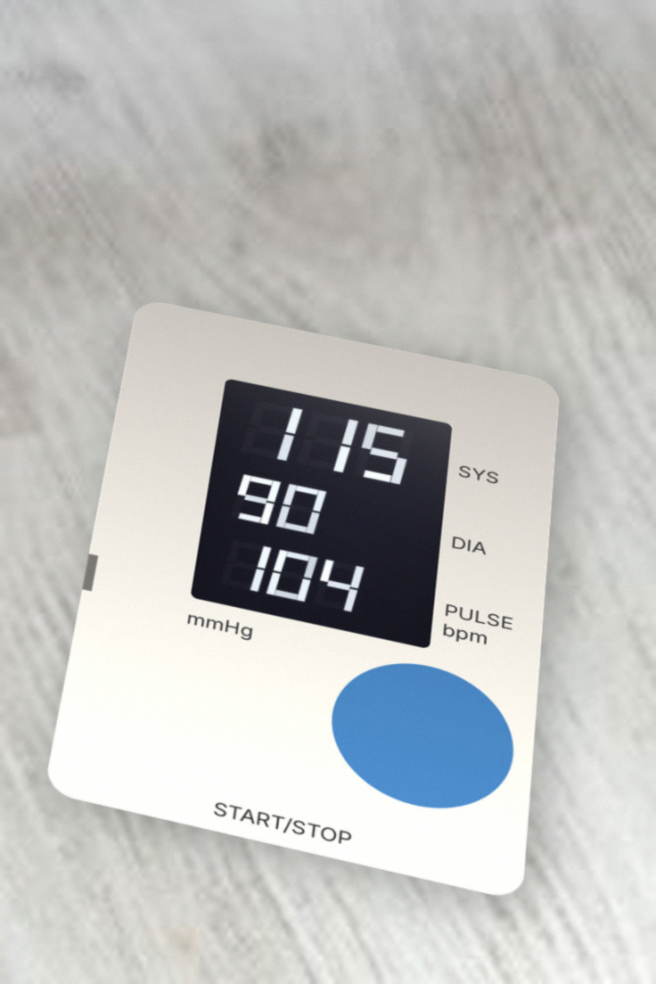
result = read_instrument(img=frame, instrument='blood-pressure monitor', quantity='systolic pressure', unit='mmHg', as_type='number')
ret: 115 mmHg
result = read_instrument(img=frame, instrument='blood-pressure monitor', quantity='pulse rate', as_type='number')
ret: 104 bpm
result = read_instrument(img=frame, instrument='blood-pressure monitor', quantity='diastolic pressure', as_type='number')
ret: 90 mmHg
